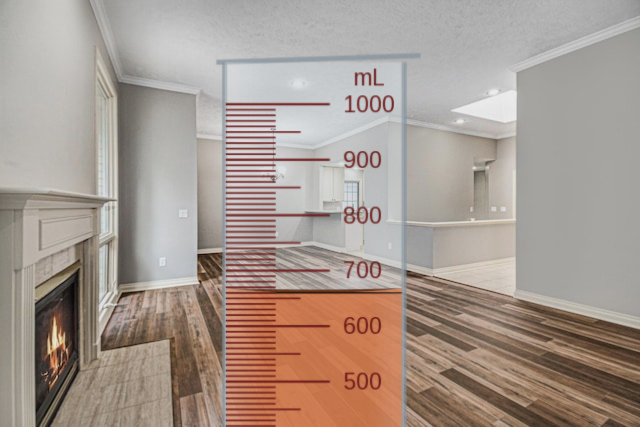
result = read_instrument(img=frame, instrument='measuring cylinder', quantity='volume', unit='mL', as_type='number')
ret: 660 mL
